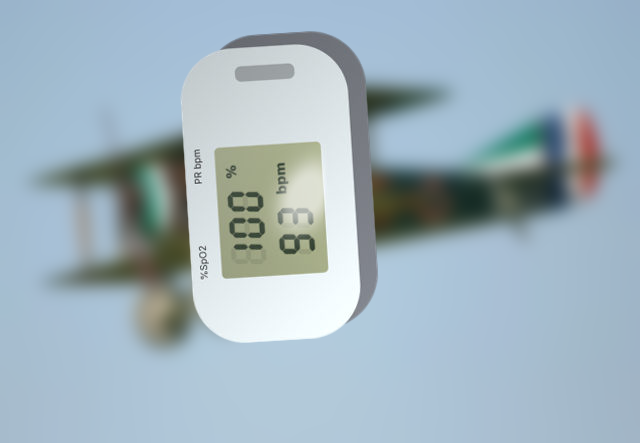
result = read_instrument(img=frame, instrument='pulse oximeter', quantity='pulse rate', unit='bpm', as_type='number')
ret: 93 bpm
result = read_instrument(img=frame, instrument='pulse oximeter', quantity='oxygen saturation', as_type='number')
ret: 100 %
